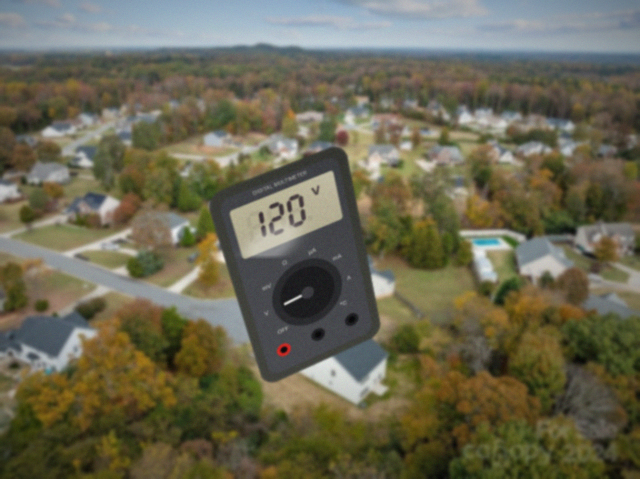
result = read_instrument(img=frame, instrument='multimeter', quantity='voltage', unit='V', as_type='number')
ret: 120 V
